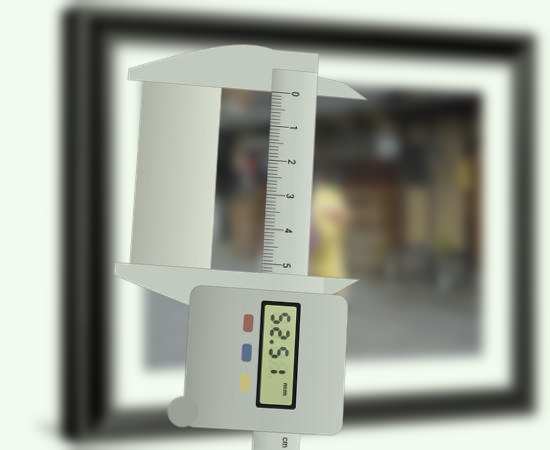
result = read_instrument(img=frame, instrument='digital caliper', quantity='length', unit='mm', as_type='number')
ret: 52.51 mm
